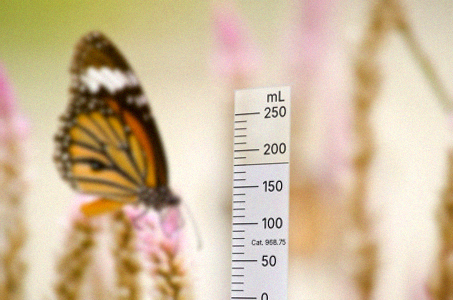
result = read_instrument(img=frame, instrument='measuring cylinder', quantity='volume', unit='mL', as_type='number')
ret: 180 mL
